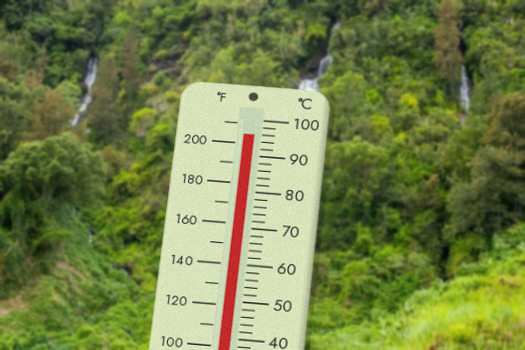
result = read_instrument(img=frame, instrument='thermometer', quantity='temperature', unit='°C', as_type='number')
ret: 96 °C
